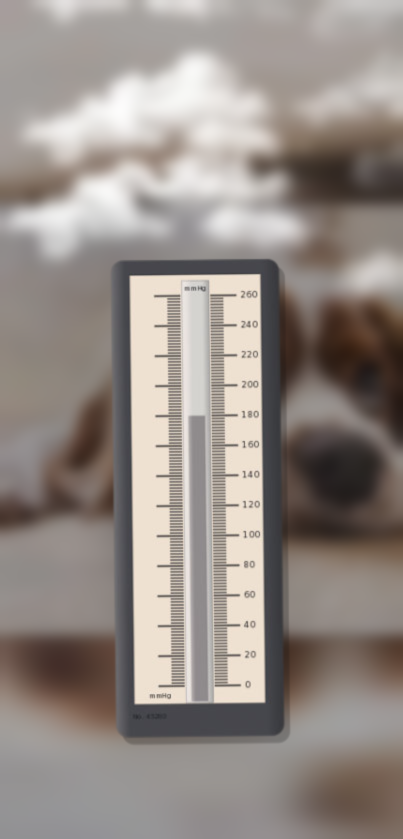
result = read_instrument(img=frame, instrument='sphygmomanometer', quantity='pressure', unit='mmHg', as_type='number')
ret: 180 mmHg
